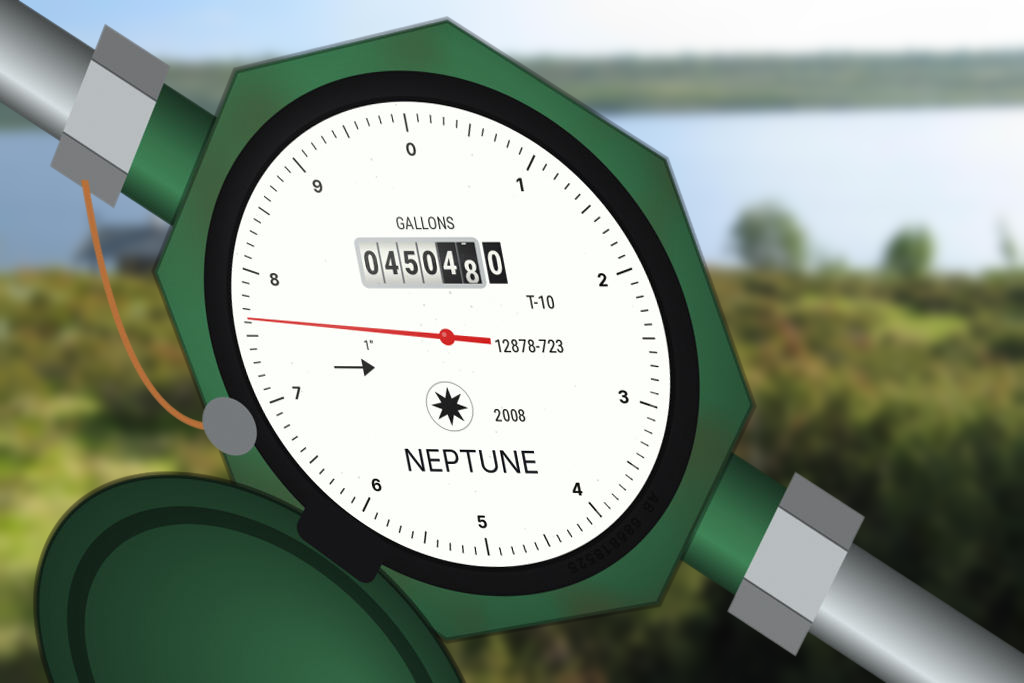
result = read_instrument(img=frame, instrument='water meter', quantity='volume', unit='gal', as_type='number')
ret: 450477.6 gal
